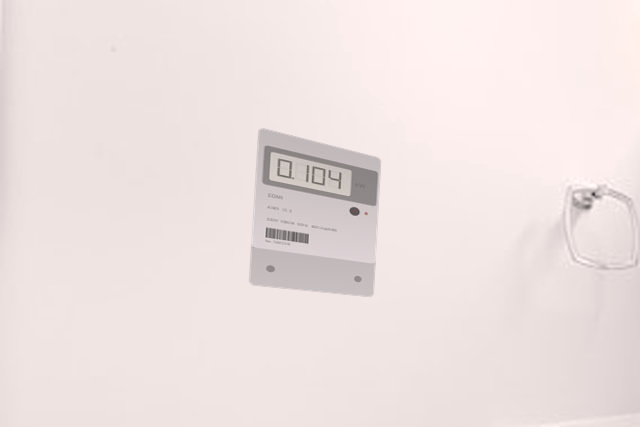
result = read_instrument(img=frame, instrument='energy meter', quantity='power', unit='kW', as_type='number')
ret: 0.104 kW
